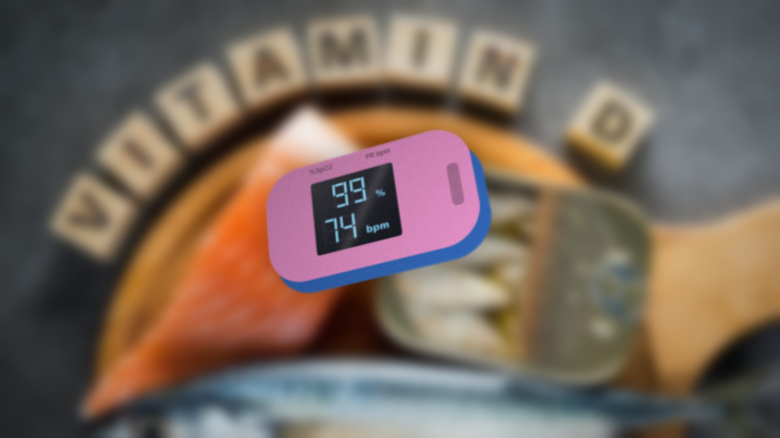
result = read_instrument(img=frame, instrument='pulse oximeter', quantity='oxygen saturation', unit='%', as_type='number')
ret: 99 %
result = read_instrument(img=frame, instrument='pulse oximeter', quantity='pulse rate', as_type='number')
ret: 74 bpm
